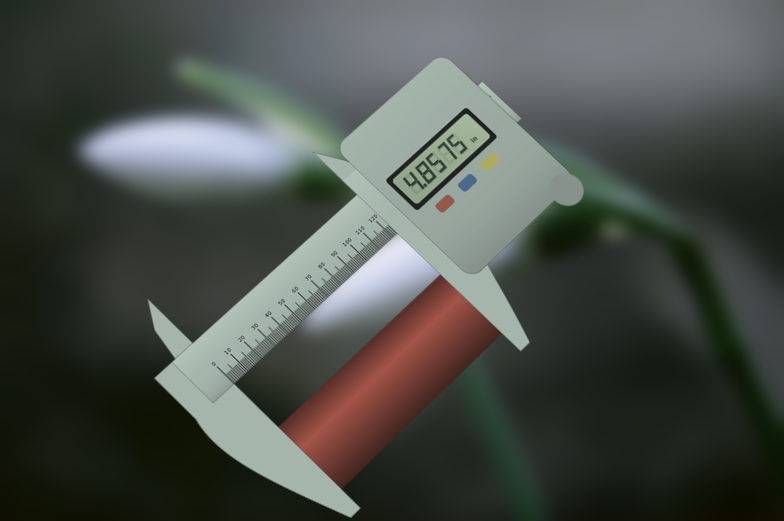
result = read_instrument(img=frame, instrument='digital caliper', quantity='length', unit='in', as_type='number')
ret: 4.8575 in
